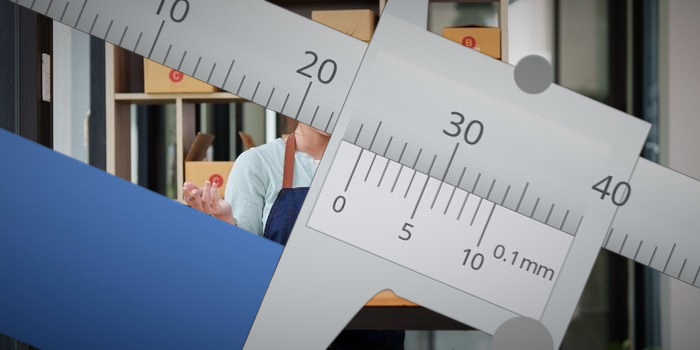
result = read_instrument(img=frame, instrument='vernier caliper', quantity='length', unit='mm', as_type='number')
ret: 24.6 mm
